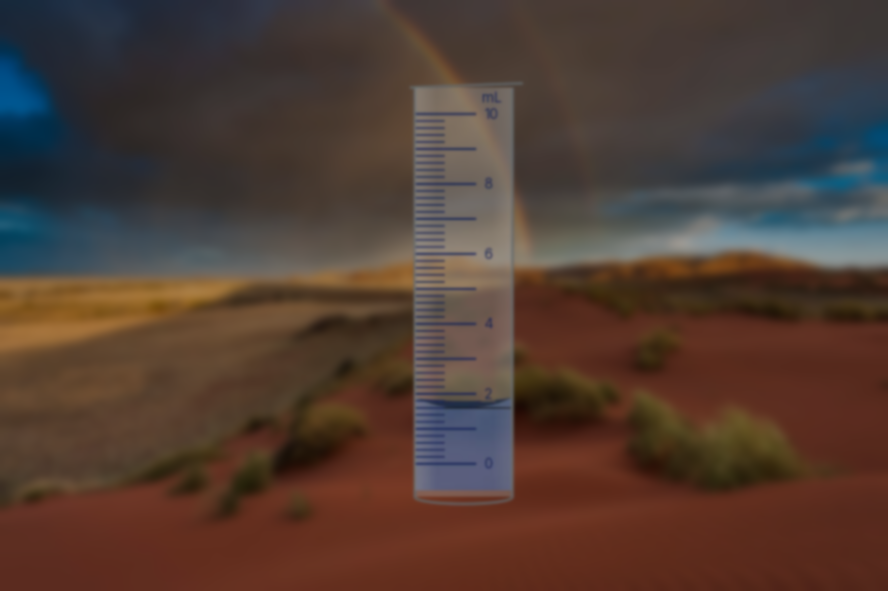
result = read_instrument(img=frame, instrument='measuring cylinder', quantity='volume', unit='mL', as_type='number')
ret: 1.6 mL
